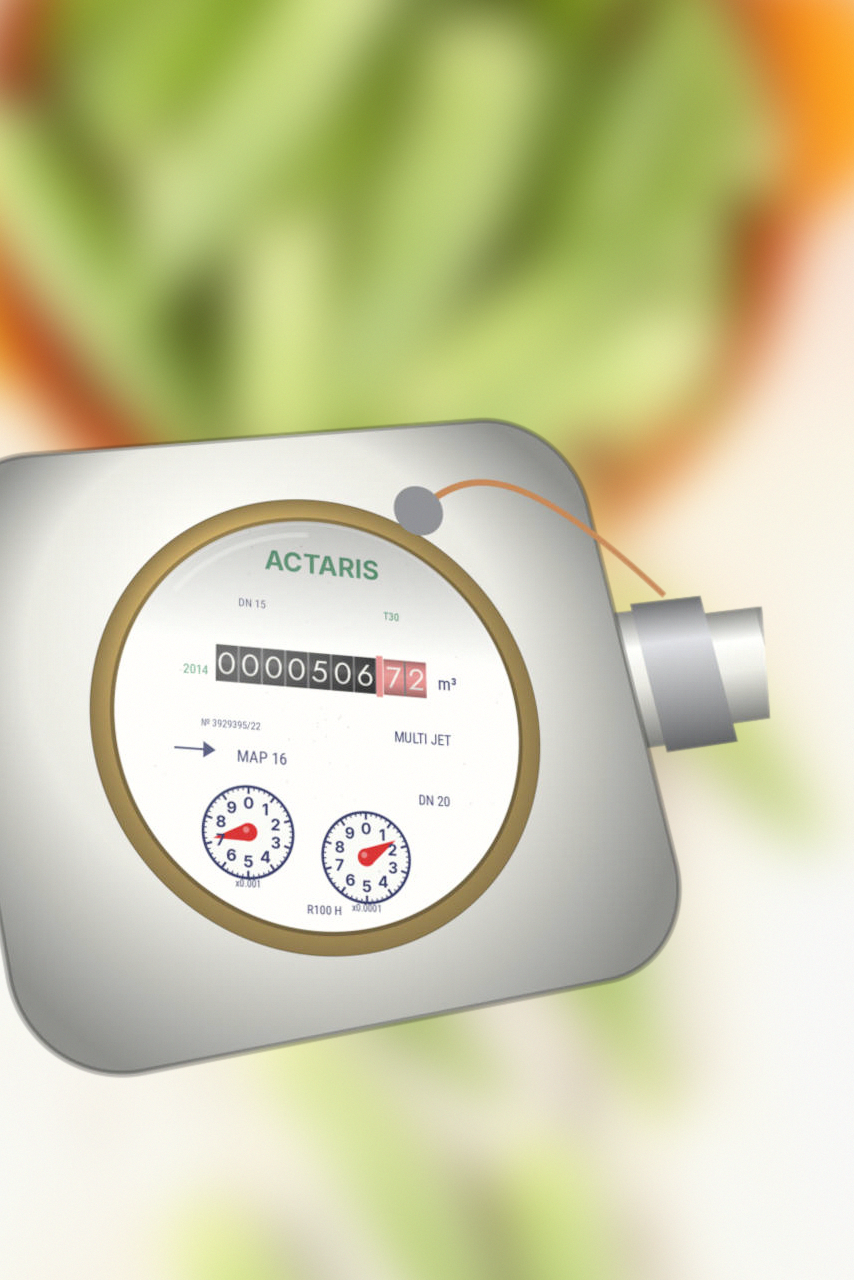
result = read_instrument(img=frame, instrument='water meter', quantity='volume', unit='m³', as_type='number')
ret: 506.7271 m³
